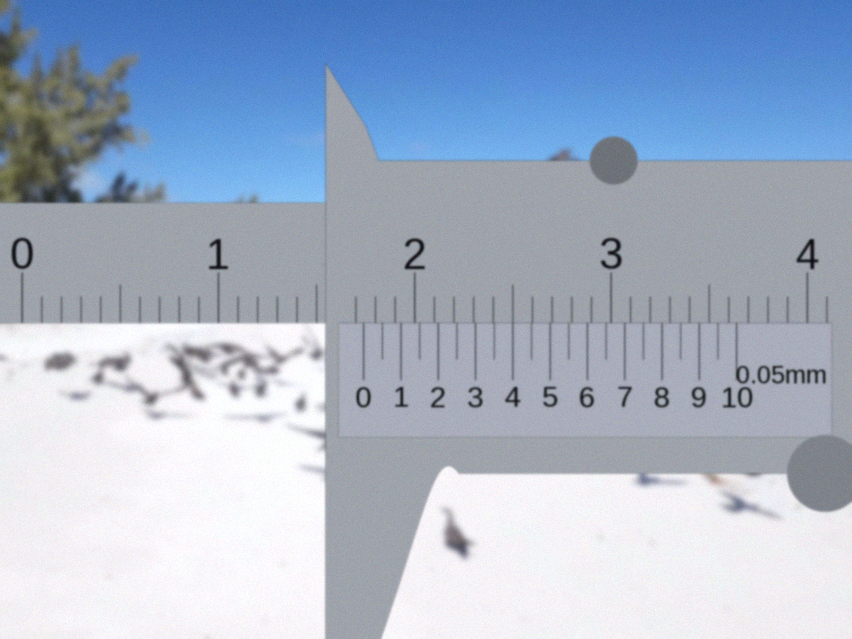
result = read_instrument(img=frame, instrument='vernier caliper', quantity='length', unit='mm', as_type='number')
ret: 17.4 mm
